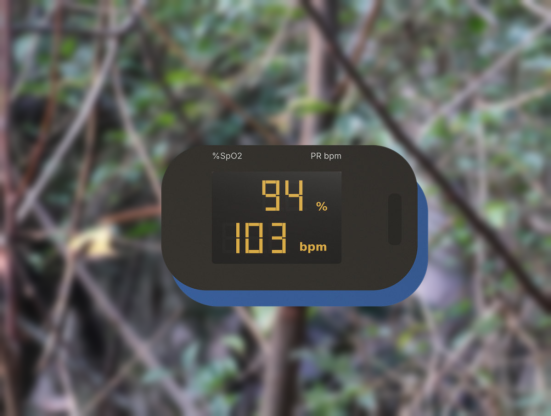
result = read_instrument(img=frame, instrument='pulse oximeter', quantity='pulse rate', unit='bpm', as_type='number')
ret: 103 bpm
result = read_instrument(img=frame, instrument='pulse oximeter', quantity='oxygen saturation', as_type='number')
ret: 94 %
